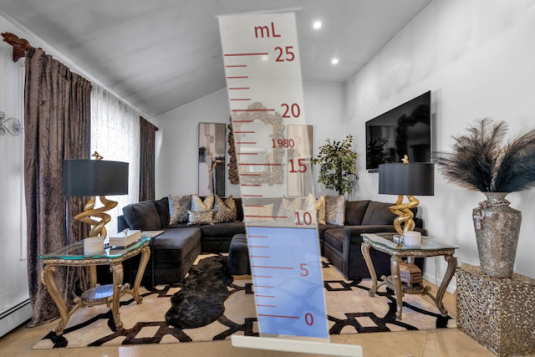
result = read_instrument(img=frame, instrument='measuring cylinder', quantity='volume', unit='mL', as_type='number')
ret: 9 mL
